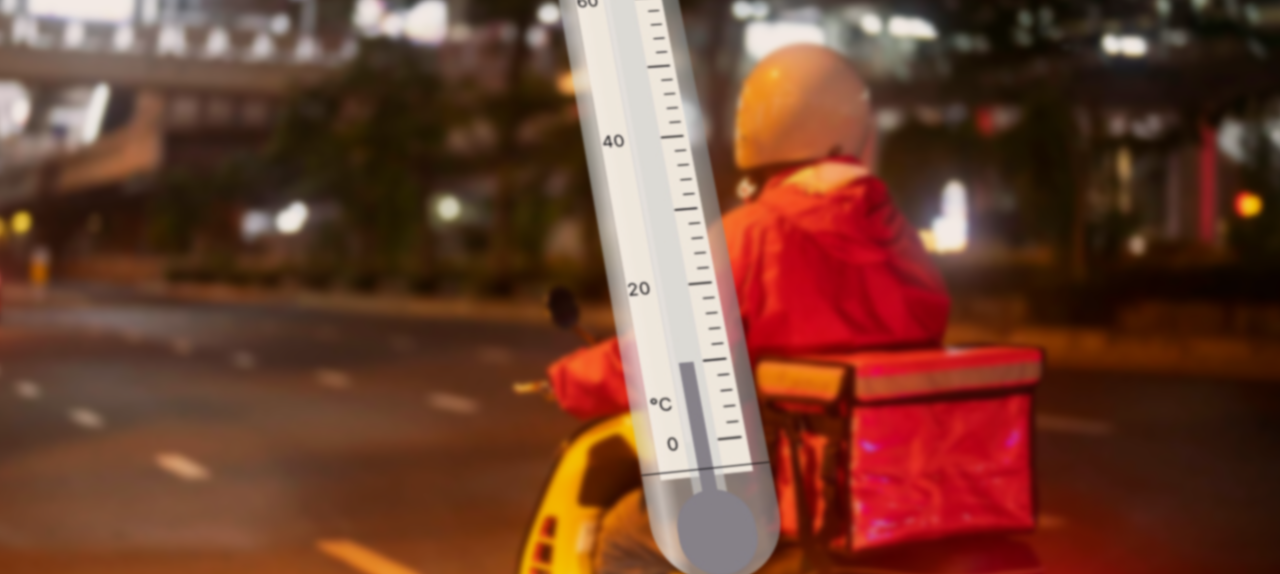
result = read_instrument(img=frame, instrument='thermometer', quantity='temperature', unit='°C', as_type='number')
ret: 10 °C
